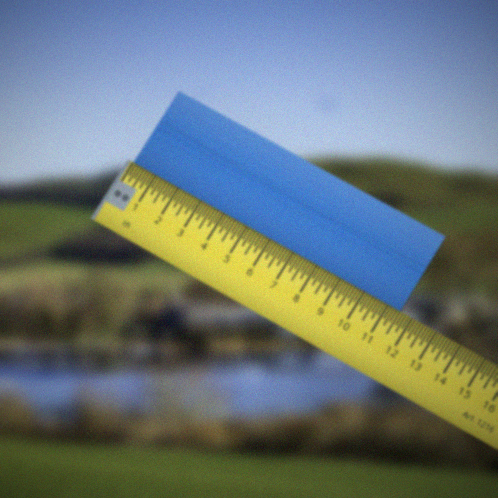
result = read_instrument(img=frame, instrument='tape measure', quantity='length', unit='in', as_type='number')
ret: 11.5 in
